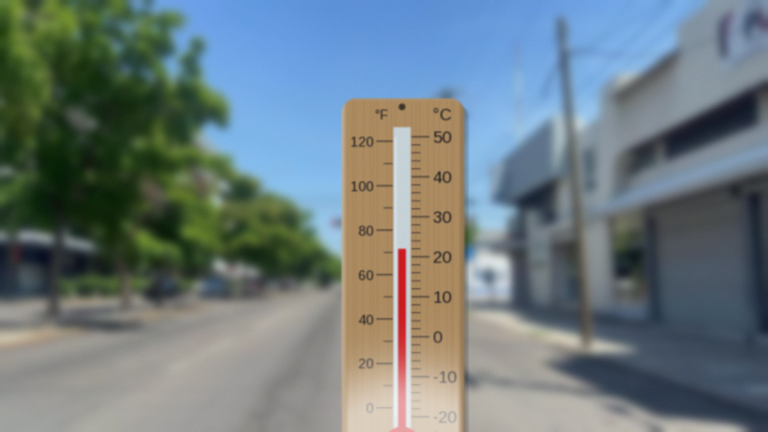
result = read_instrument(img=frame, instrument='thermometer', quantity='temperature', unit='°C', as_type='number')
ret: 22 °C
